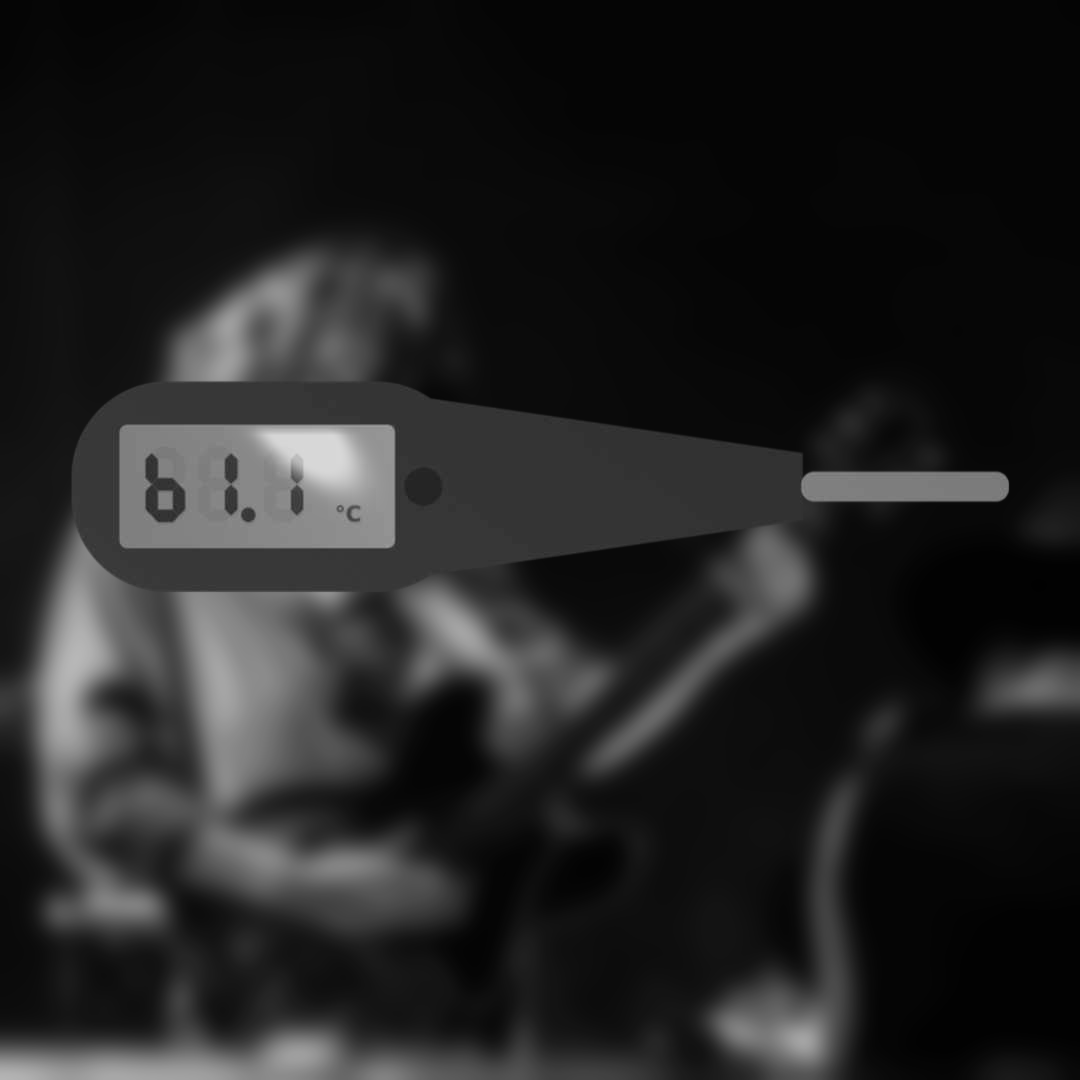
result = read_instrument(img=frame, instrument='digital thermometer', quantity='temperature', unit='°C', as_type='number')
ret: 61.1 °C
